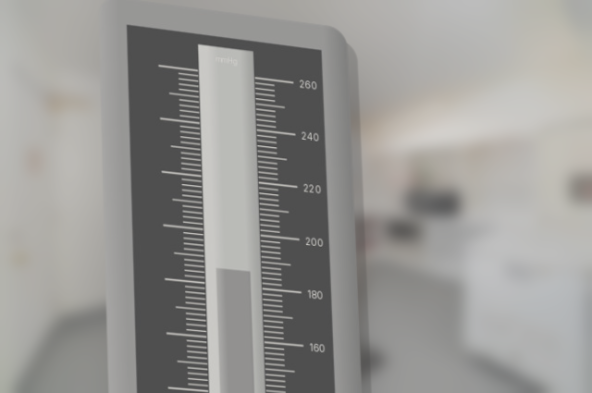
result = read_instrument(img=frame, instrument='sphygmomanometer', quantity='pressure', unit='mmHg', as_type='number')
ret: 186 mmHg
